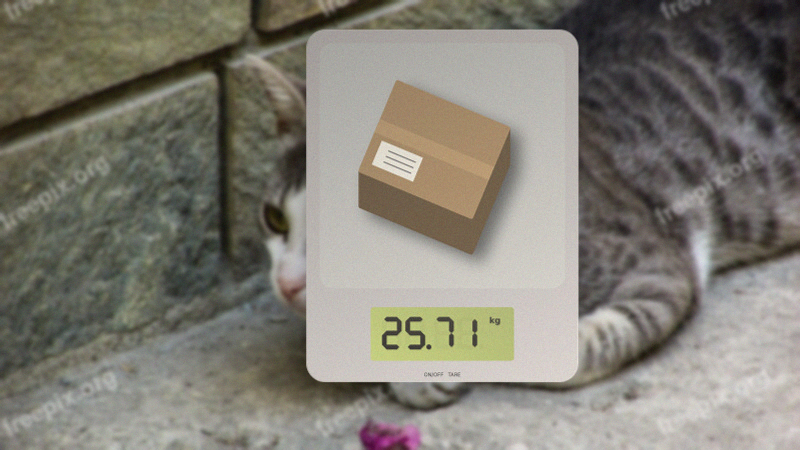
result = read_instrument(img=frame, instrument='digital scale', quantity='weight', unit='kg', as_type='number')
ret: 25.71 kg
